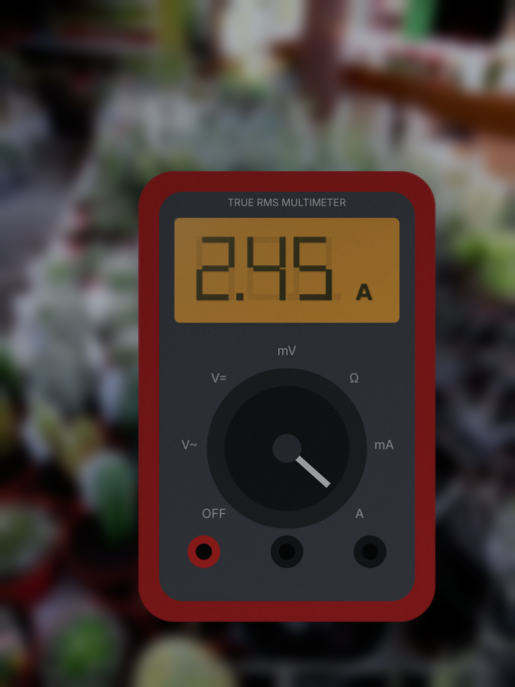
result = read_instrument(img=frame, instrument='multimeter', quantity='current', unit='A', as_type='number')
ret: 2.45 A
